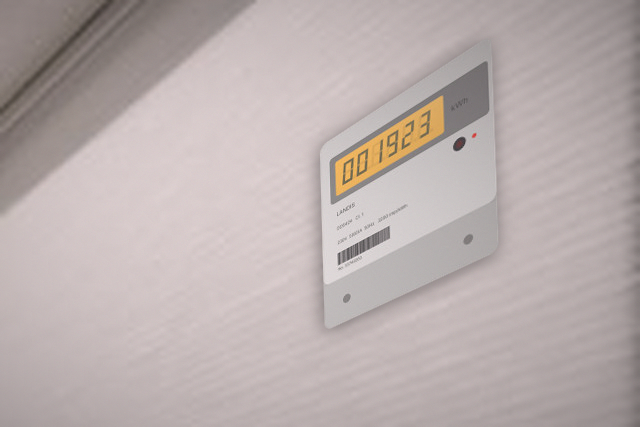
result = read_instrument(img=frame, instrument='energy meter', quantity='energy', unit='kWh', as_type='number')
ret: 1923 kWh
